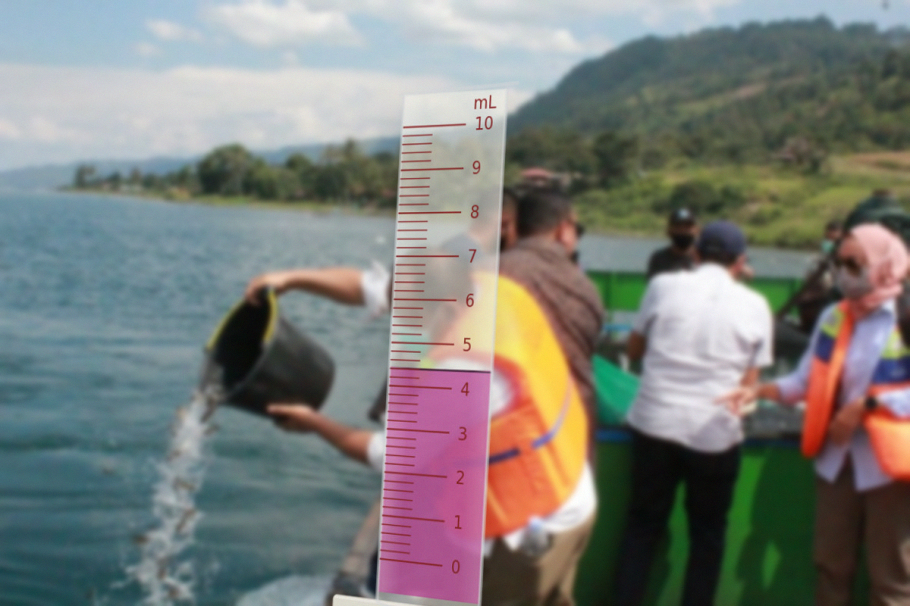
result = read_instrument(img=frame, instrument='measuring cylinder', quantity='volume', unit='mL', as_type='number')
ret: 4.4 mL
